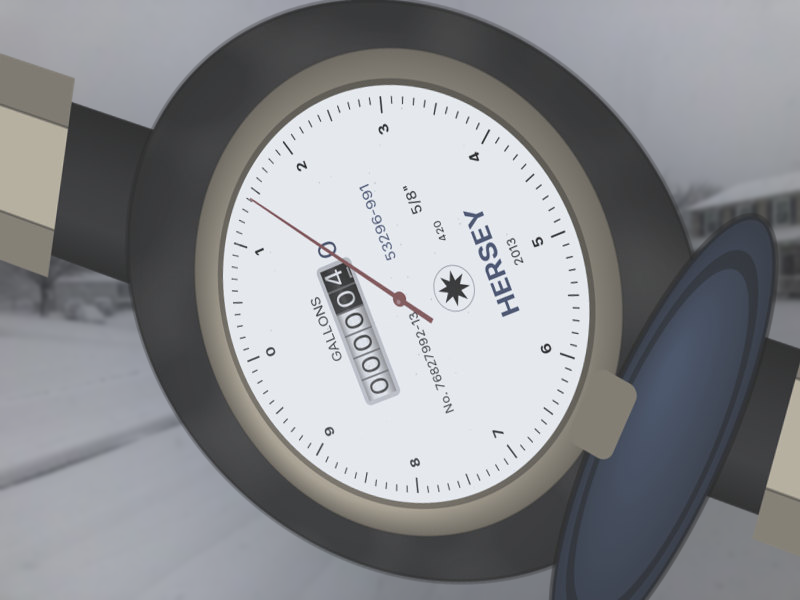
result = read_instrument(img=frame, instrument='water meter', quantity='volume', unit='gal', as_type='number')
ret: 41.4 gal
